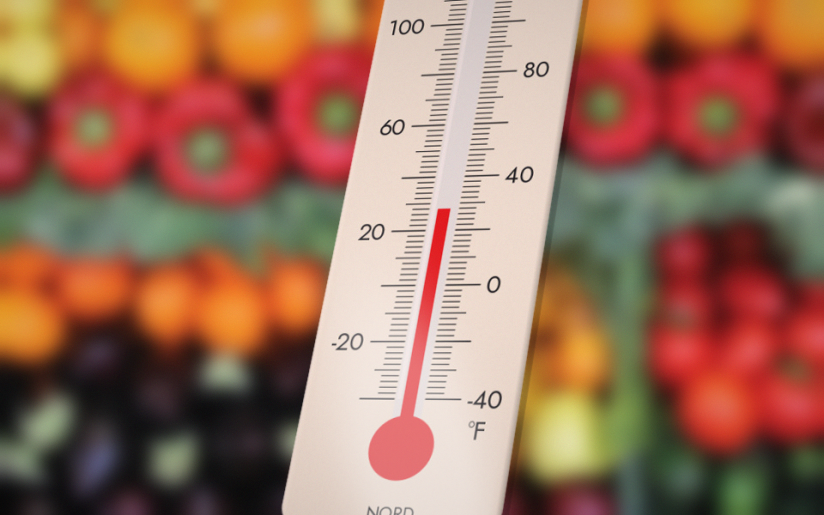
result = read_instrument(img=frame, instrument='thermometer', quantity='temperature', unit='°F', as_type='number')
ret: 28 °F
